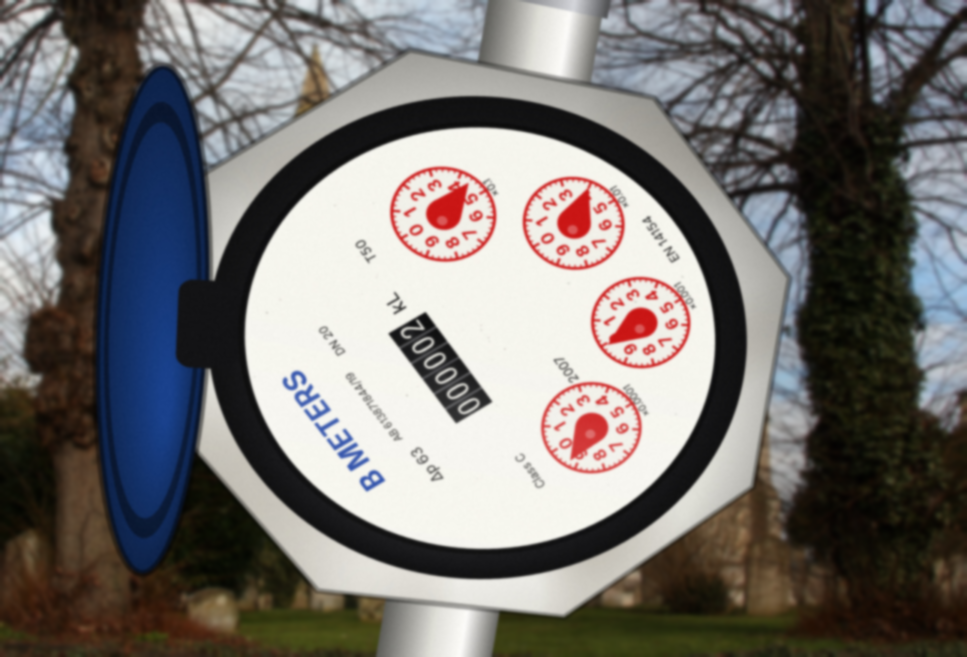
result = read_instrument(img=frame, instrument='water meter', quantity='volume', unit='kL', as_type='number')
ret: 2.4399 kL
